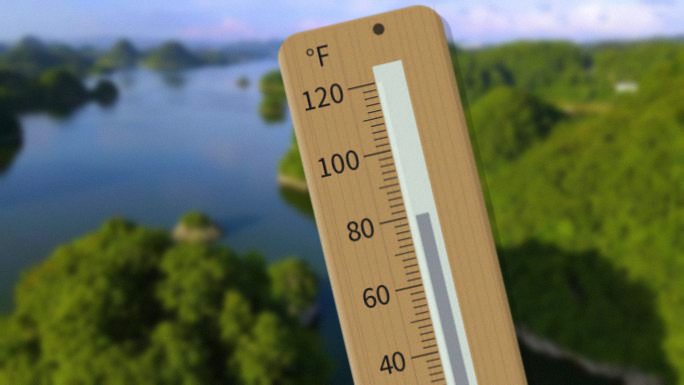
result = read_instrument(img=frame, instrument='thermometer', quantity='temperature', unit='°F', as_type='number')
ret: 80 °F
